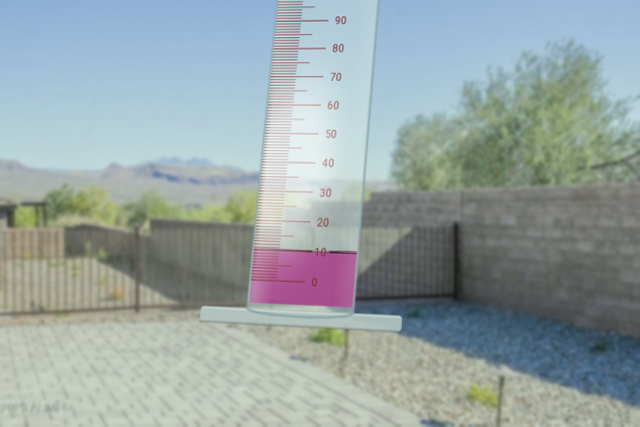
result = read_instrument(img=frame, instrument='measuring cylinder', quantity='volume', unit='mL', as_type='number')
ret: 10 mL
